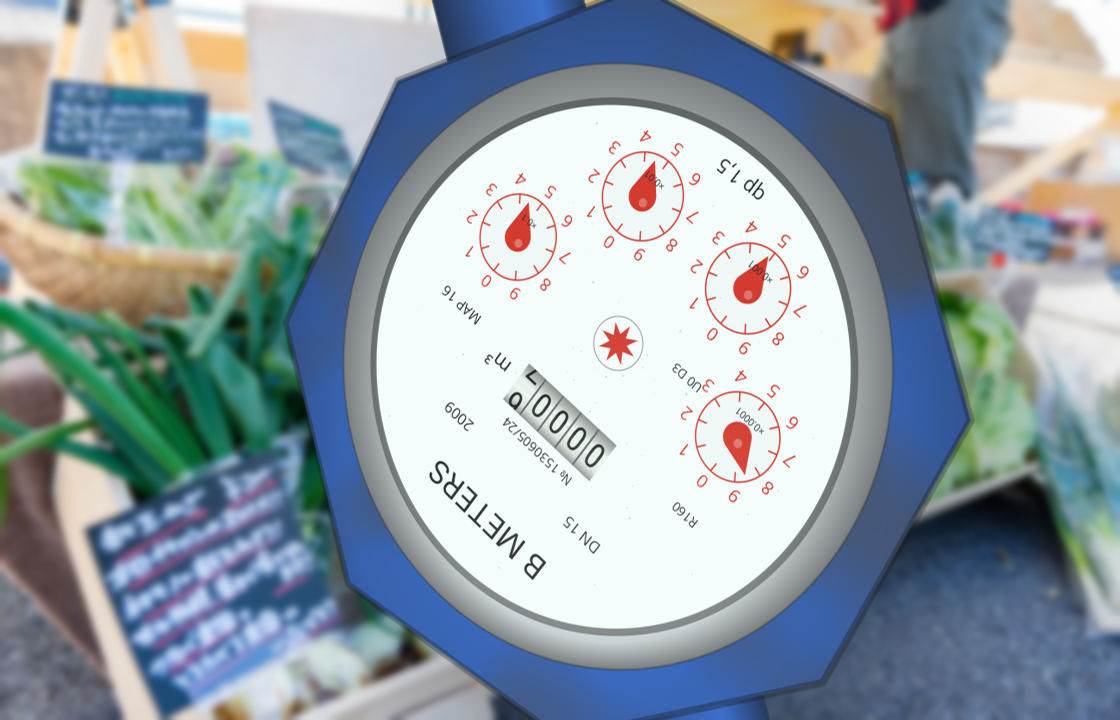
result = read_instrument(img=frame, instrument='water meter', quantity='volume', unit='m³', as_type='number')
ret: 6.4448 m³
